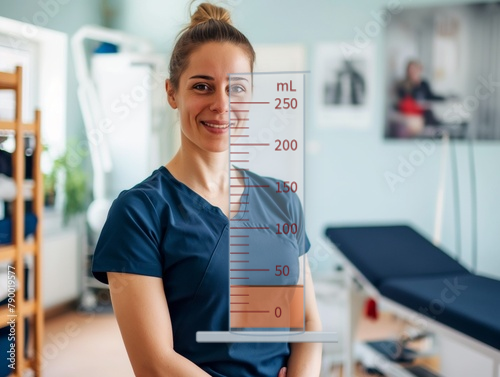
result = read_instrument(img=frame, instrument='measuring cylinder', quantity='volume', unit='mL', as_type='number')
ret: 30 mL
